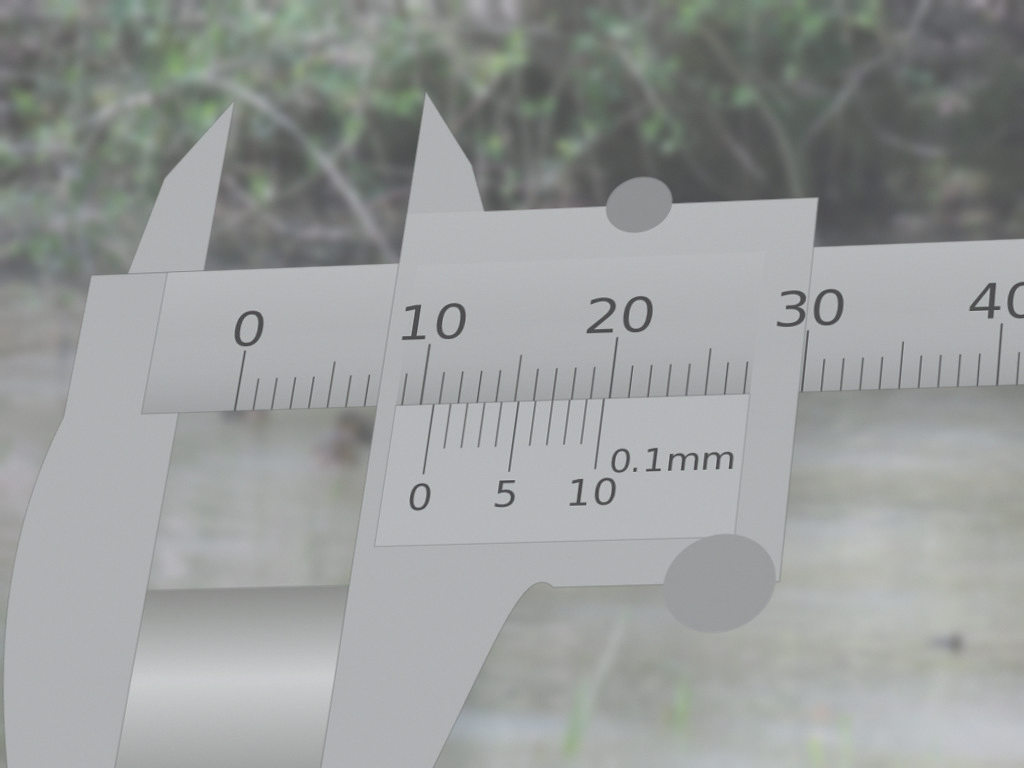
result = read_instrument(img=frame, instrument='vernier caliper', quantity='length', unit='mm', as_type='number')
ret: 10.7 mm
